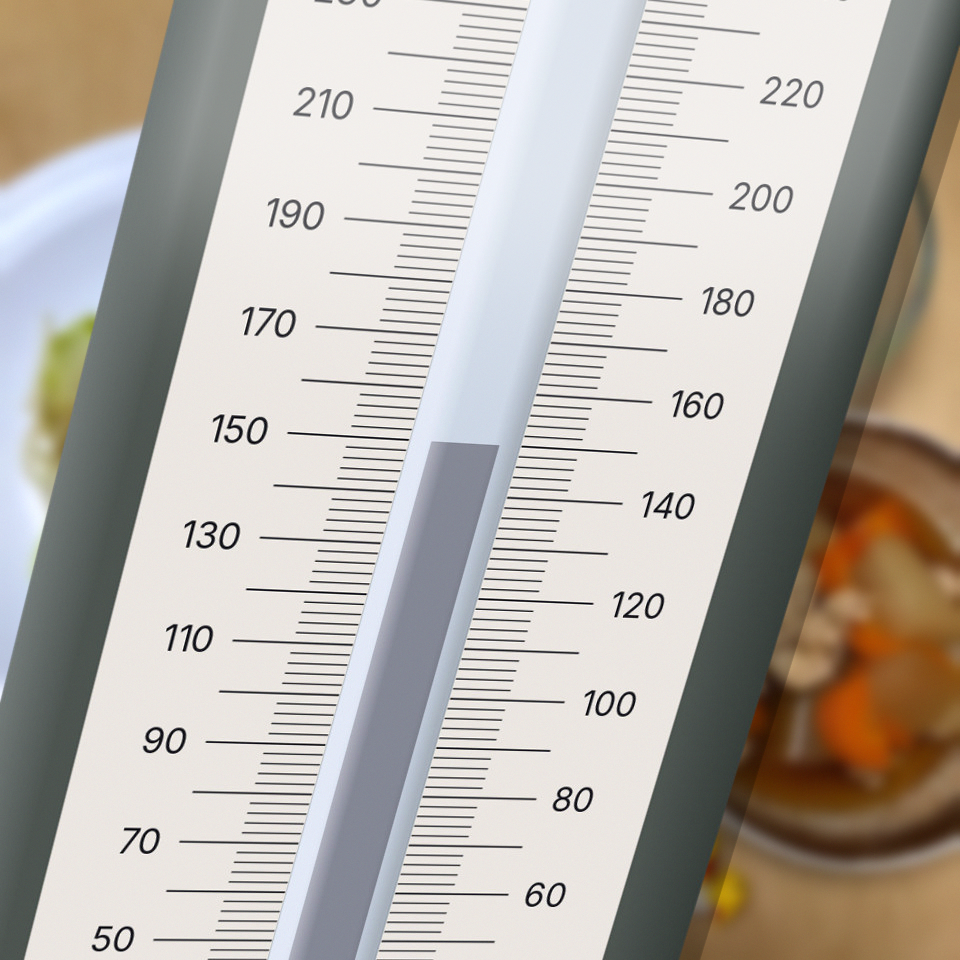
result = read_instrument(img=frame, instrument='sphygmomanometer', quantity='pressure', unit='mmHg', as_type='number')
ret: 150 mmHg
